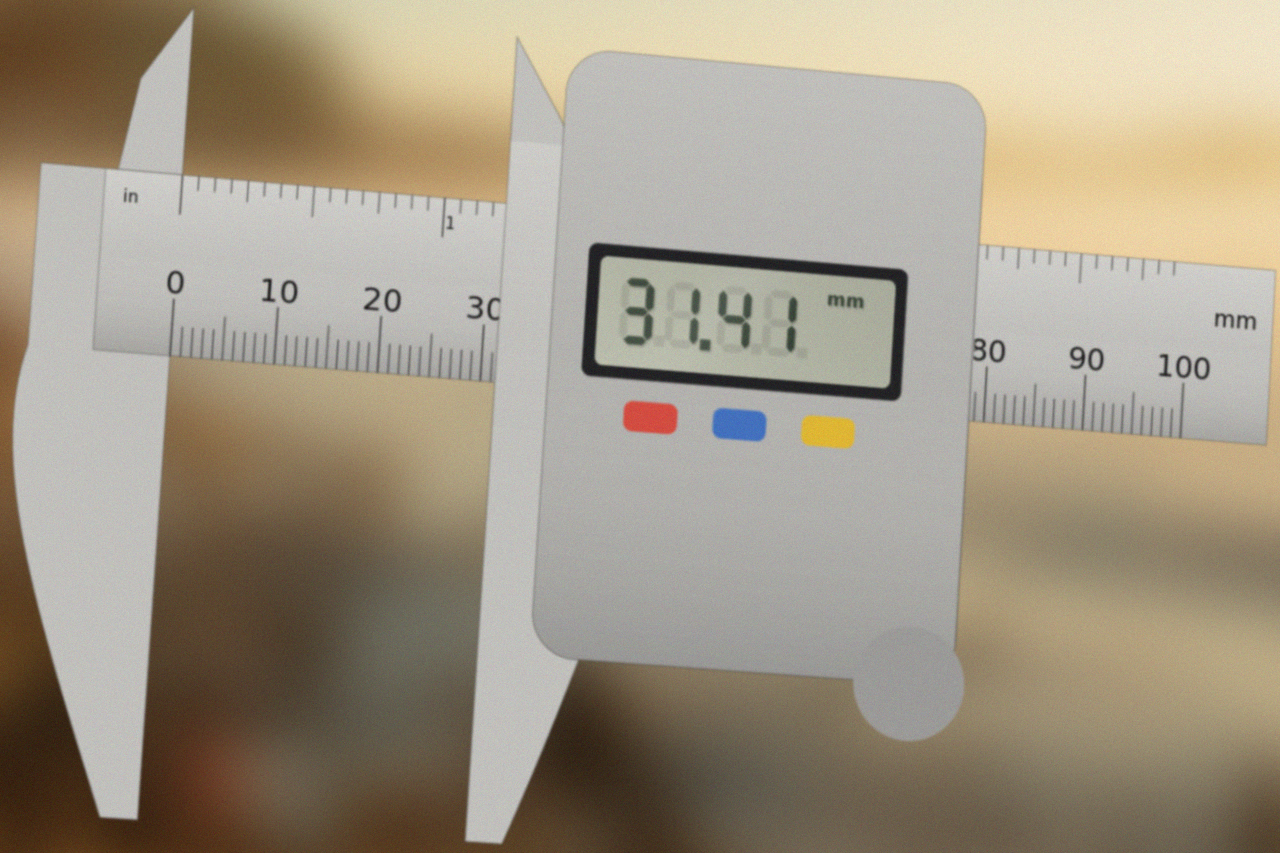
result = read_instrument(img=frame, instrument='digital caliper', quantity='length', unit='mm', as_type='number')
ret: 31.41 mm
